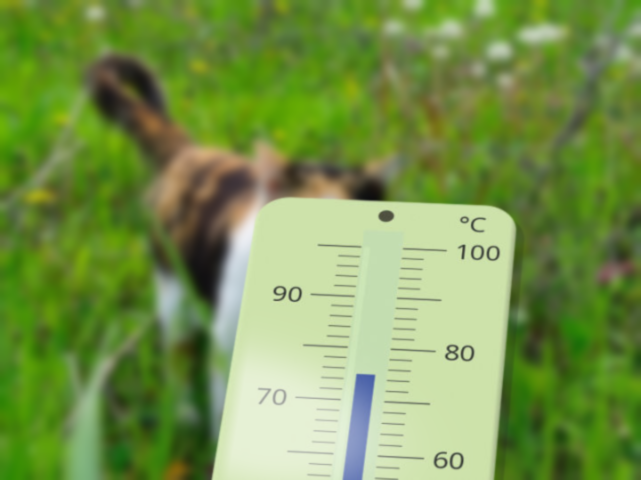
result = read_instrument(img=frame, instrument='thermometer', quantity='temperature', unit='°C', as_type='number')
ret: 75 °C
